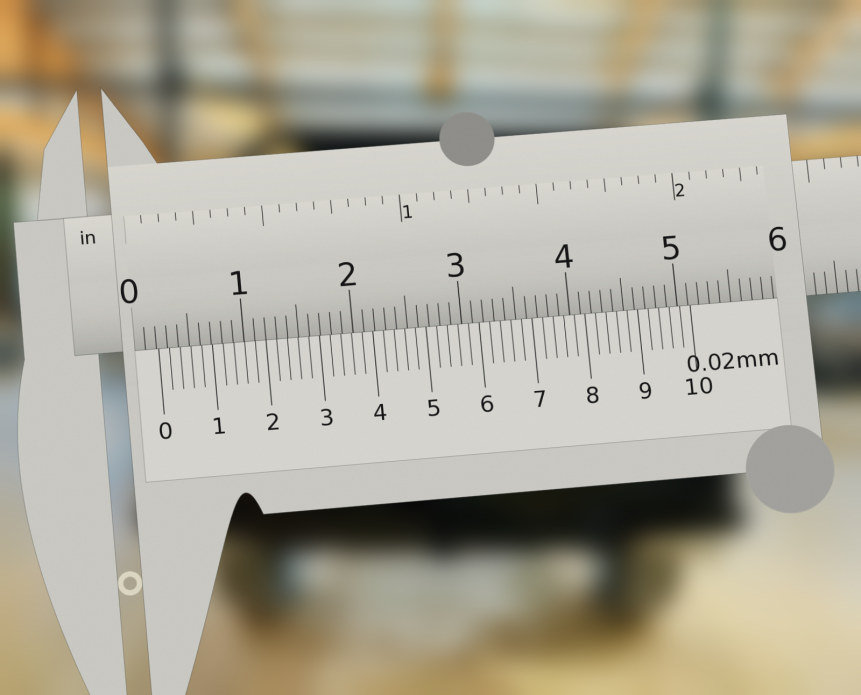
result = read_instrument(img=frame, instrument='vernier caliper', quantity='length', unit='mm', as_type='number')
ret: 2.2 mm
